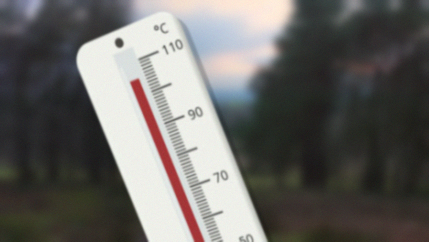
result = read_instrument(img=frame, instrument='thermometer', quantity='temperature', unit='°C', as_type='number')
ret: 105 °C
